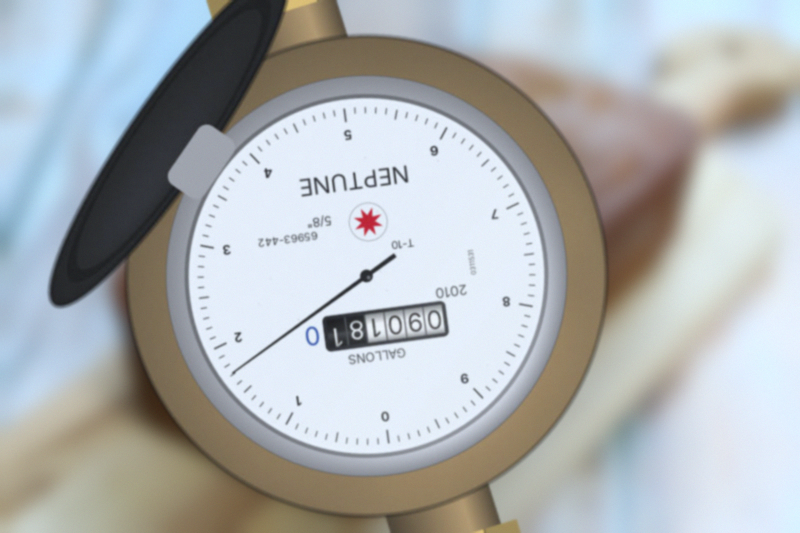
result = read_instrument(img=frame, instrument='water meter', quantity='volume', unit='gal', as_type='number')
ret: 901811.7 gal
